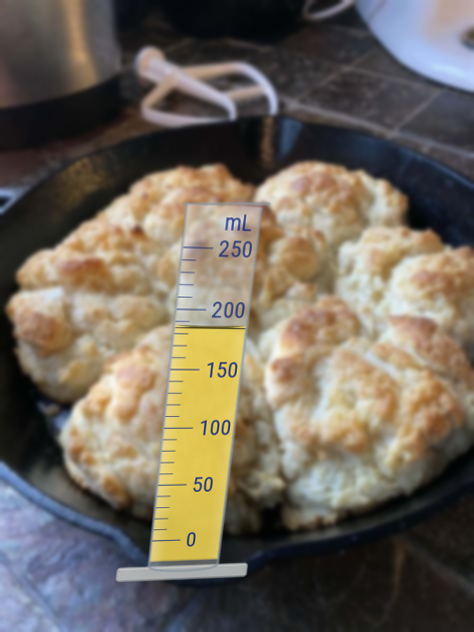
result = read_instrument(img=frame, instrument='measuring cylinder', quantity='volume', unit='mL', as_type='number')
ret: 185 mL
